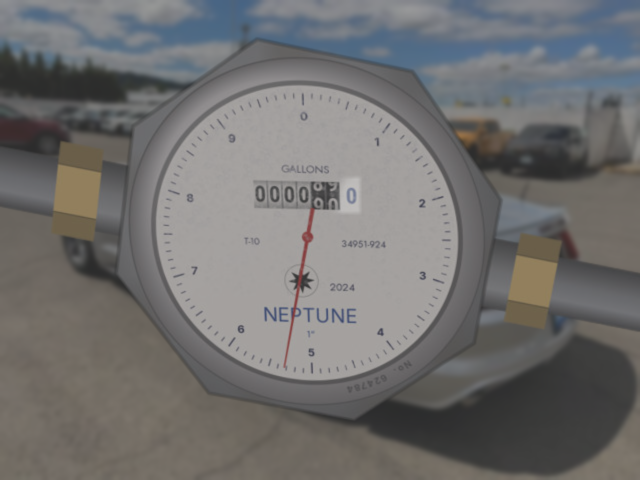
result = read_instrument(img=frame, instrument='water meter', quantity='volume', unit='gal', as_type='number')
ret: 895.3 gal
